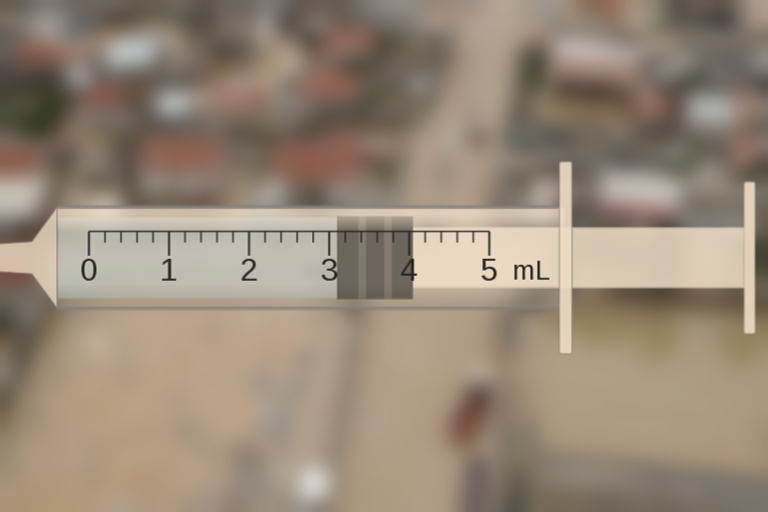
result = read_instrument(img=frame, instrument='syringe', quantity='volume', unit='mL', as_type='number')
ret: 3.1 mL
